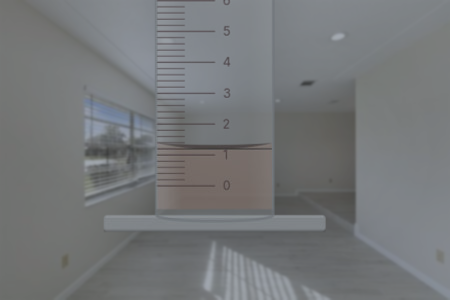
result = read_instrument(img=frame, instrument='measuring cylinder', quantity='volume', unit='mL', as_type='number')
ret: 1.2 mL
